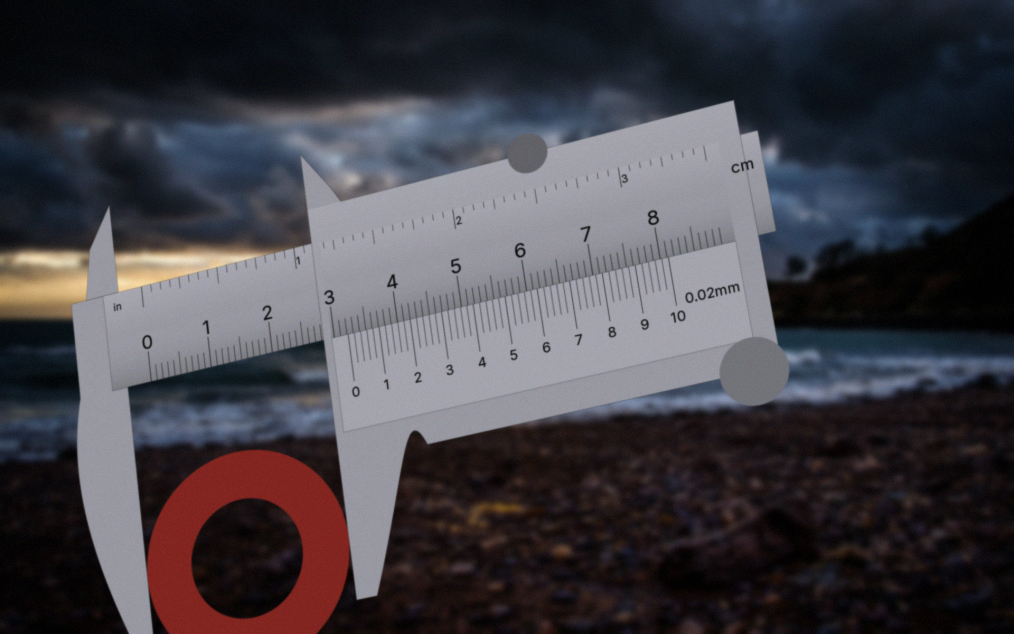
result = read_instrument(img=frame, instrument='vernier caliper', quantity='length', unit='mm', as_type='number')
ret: 32.2 mm
